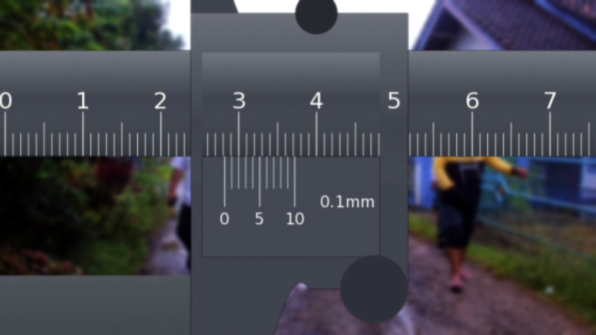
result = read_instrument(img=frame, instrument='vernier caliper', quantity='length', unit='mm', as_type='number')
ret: 28.2 mm
